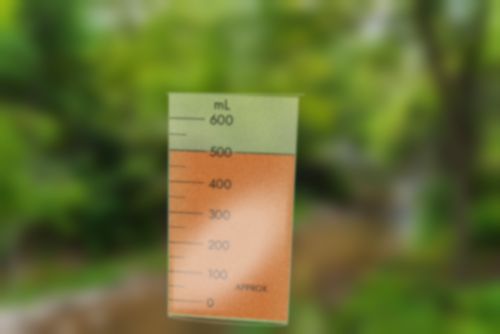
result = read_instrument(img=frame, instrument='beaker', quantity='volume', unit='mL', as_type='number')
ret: 500 mL
